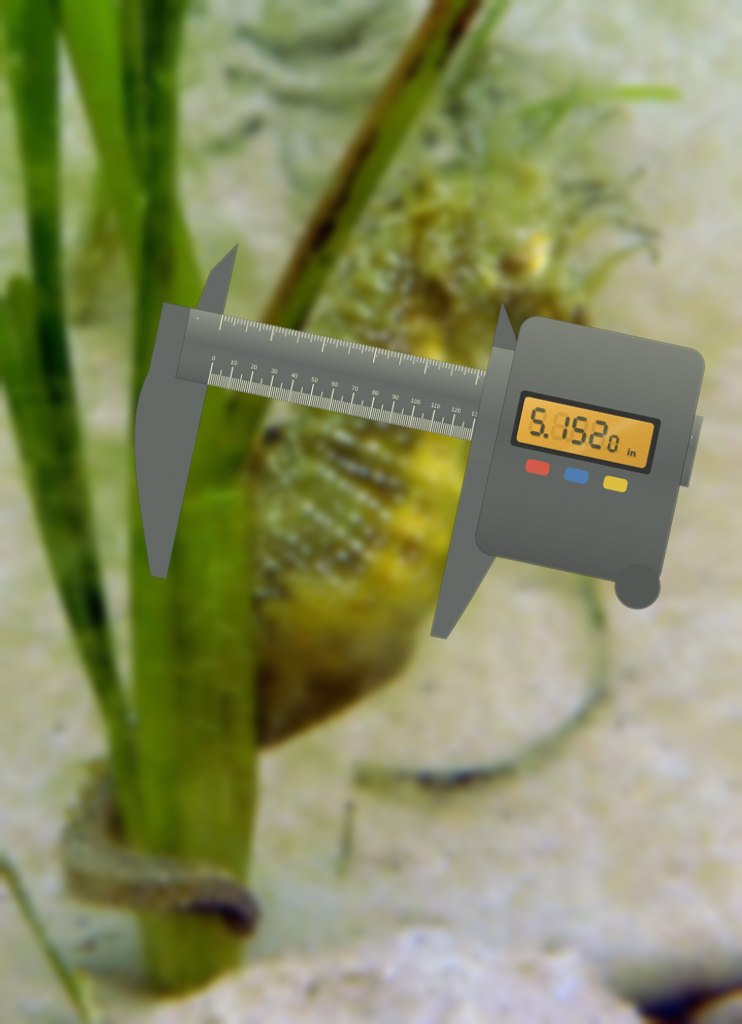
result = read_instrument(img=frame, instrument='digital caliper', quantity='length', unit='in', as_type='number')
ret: 5.1520 in
